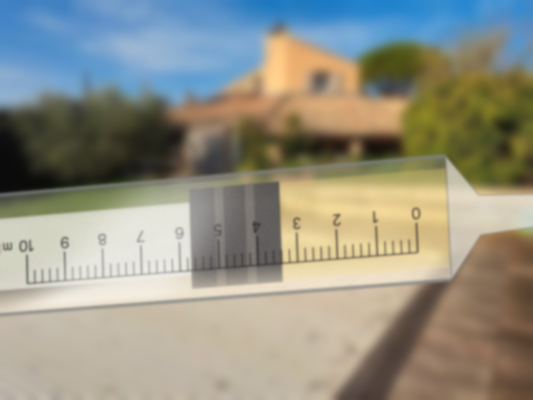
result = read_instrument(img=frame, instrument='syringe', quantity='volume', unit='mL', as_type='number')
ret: 3.4 mL
